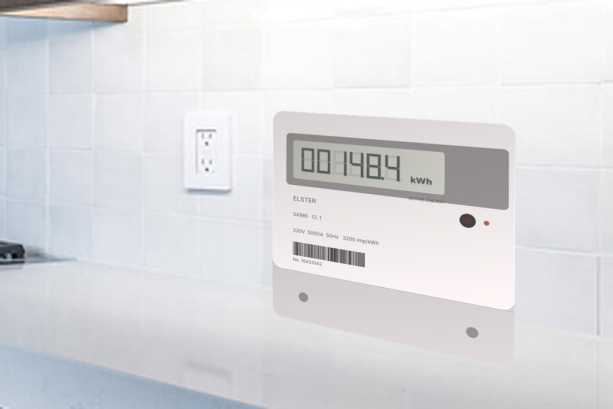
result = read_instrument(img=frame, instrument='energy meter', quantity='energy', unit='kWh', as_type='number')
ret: 148.4 kWh
